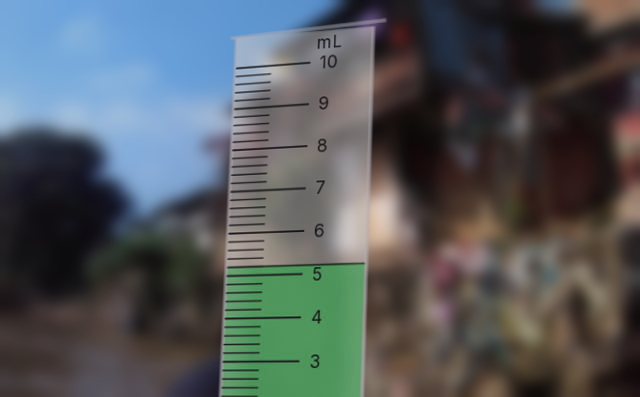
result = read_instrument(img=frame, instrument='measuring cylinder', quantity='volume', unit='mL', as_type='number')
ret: 5.2 mL
